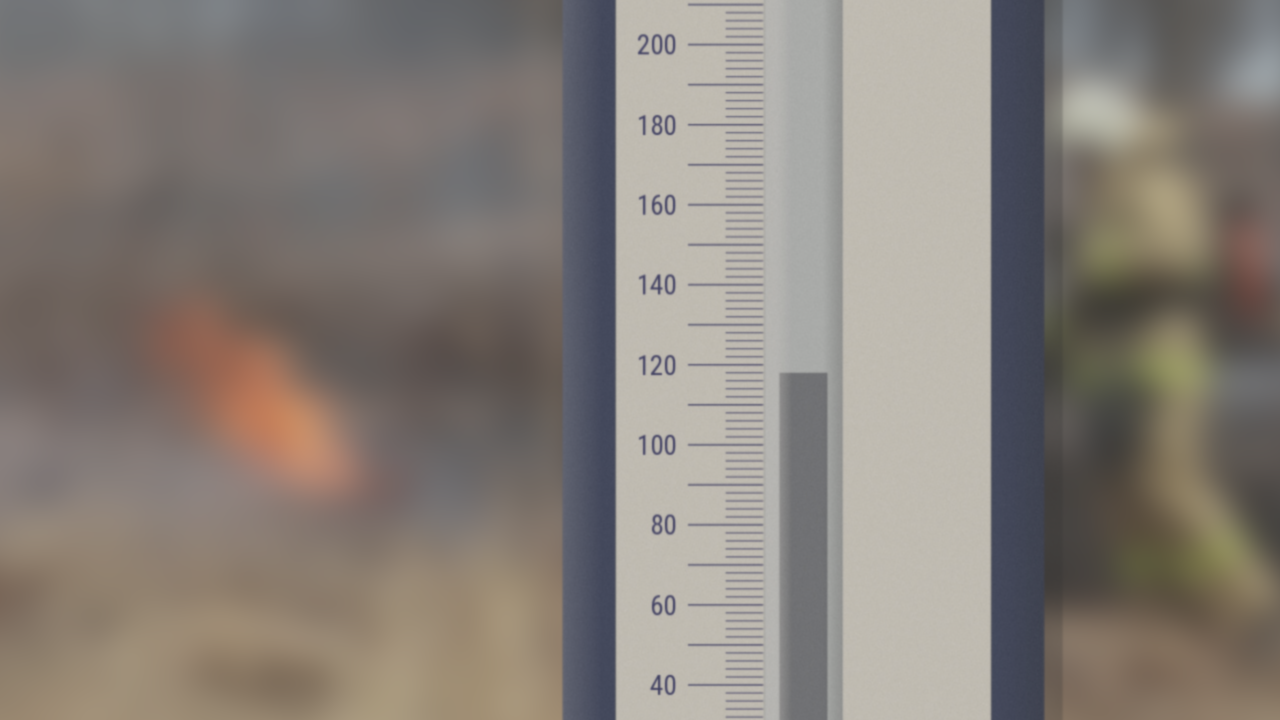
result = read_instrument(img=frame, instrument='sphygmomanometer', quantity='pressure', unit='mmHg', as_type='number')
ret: 118 mmHg
